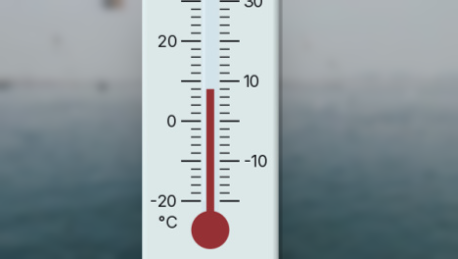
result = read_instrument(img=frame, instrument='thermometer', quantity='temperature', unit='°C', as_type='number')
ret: 8 °C
